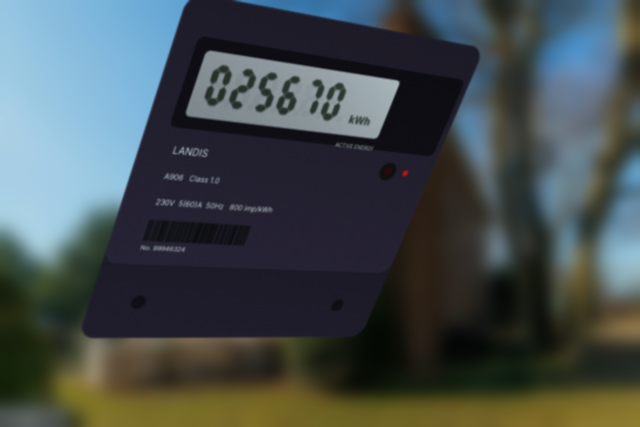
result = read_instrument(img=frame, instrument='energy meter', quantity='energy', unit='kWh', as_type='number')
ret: 25670 kWh
